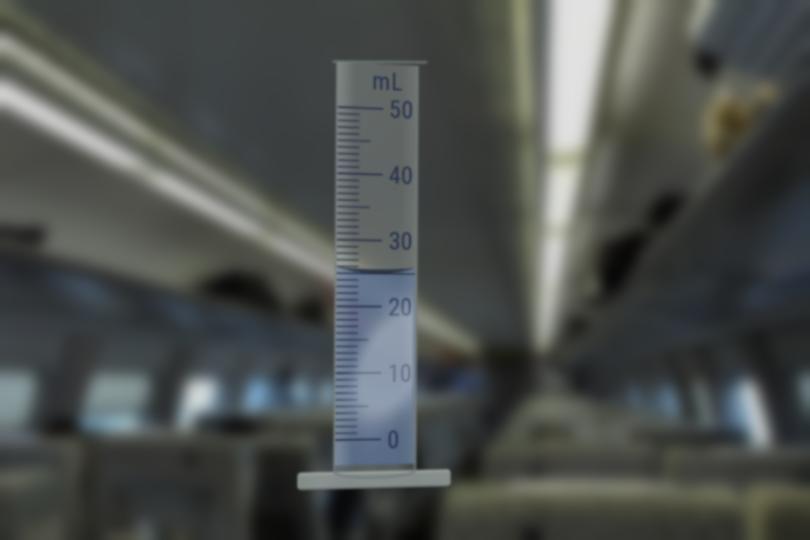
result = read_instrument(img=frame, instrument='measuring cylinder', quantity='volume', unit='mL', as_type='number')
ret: 25 mL
